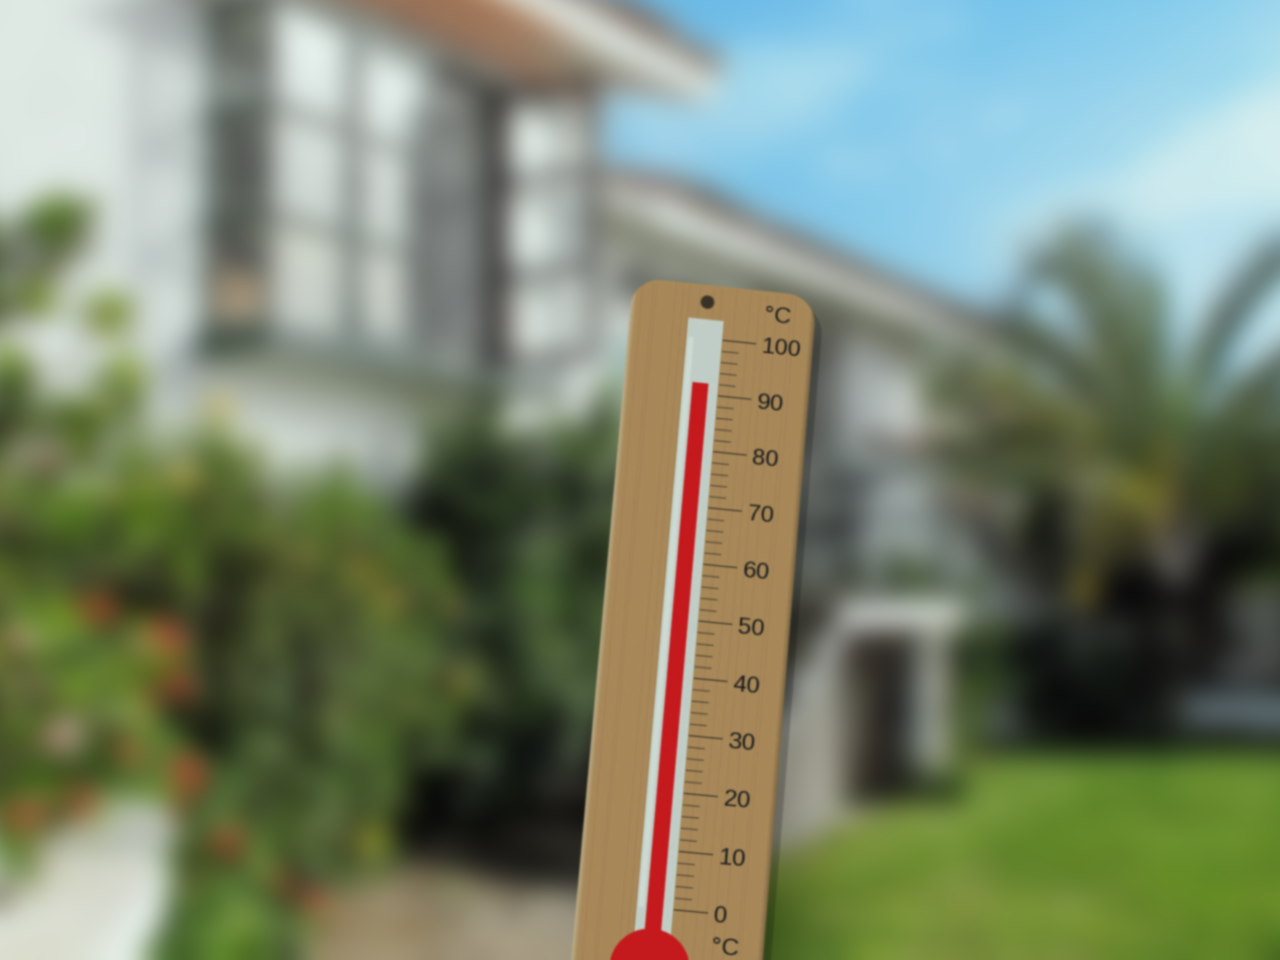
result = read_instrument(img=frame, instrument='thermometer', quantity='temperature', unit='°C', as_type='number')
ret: 92 °C
